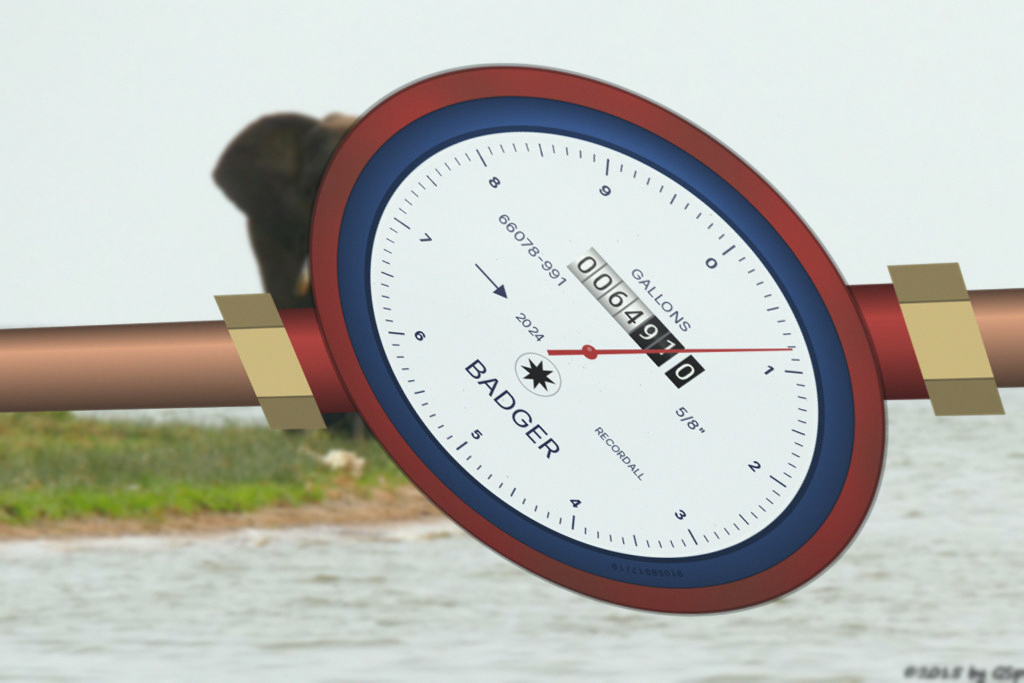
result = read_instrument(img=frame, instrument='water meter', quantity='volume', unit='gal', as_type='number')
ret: 64910.8 gal
